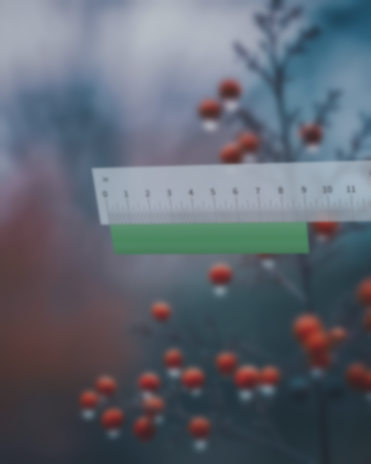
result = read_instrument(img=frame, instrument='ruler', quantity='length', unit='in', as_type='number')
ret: 9 in
